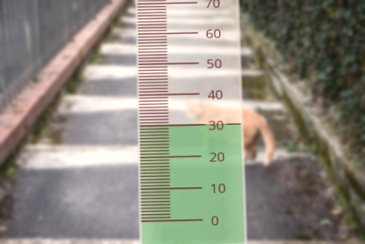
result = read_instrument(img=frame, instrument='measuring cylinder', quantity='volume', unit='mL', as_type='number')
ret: 30 mL
